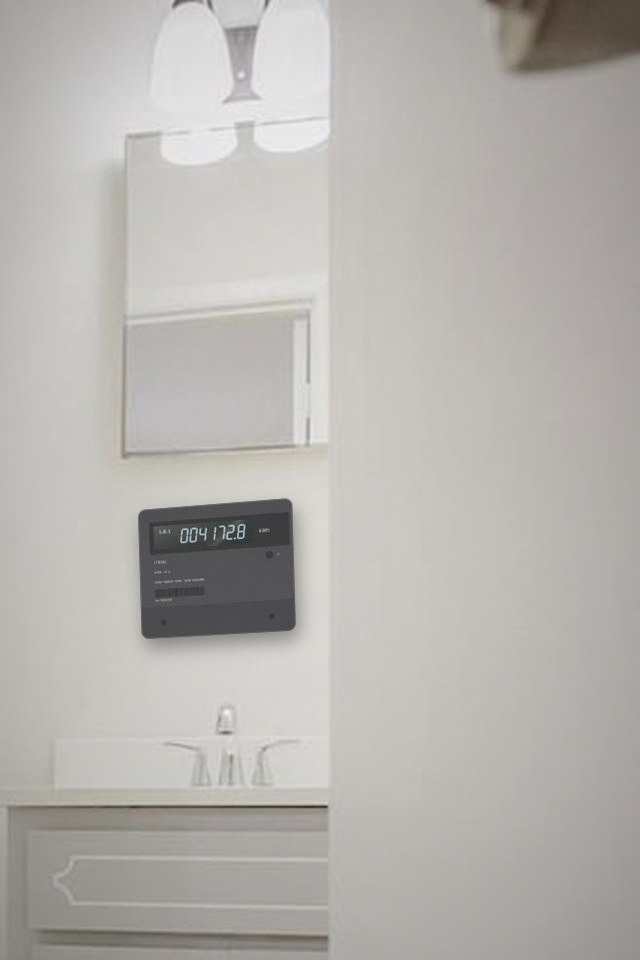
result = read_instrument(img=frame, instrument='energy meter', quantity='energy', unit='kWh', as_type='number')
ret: 4172.8 kWh
